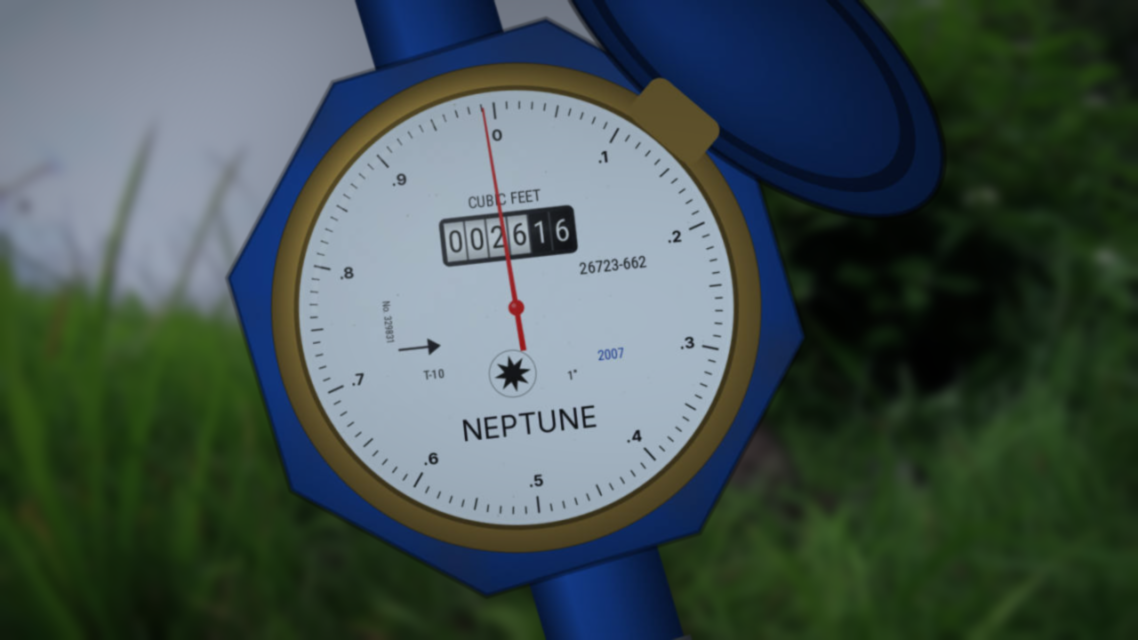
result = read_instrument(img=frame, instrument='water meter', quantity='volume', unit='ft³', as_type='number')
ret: 2615.99 ft³
